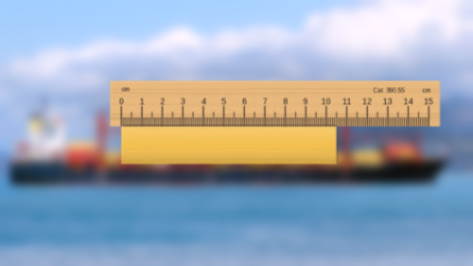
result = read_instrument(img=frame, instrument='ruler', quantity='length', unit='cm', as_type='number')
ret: 10.5 cm
